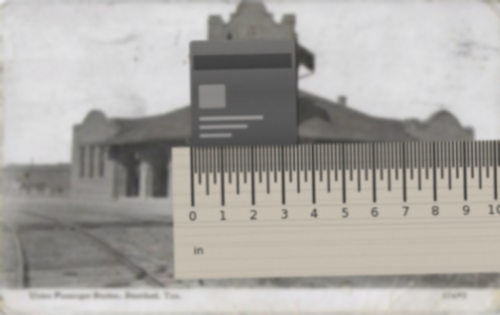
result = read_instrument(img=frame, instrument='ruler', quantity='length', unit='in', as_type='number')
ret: 3.5 in
